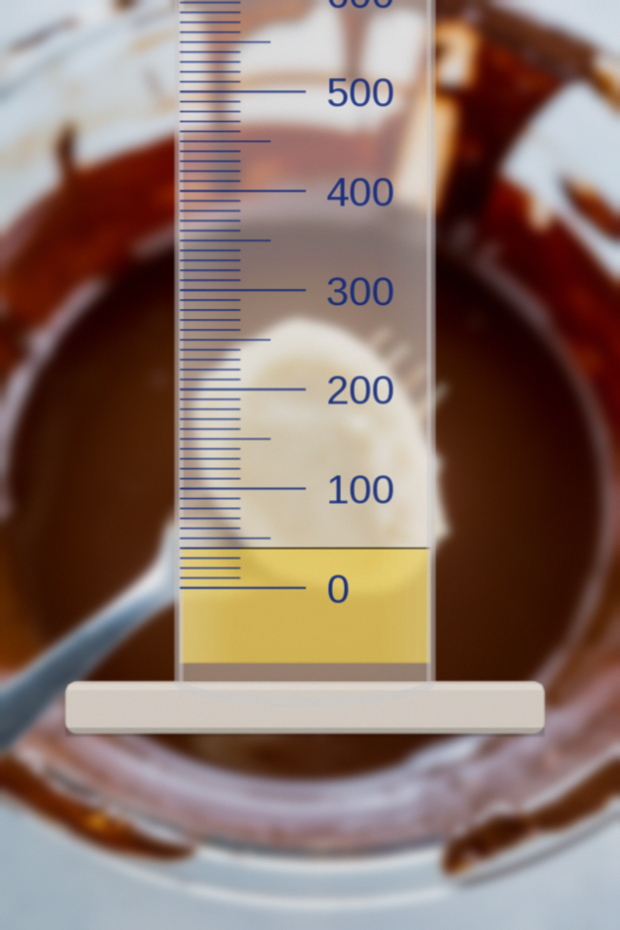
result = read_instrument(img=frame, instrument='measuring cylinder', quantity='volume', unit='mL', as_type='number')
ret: 40 mL
